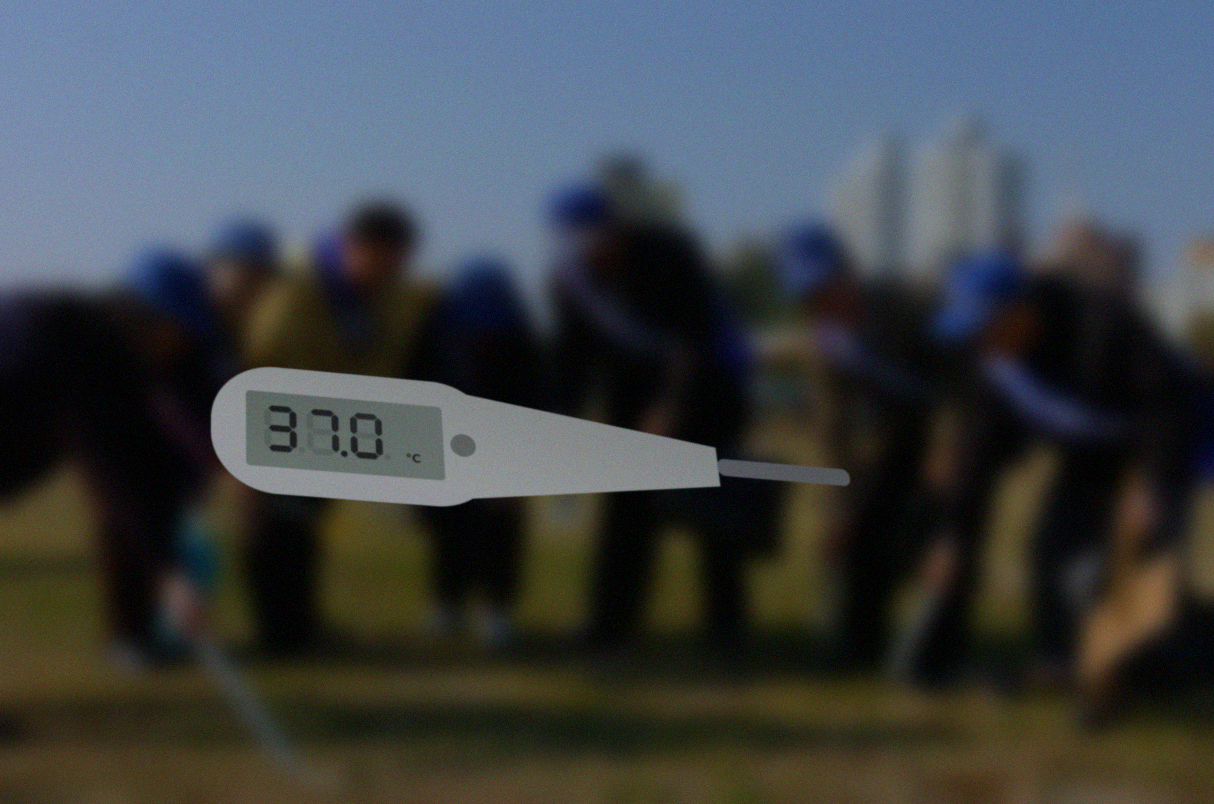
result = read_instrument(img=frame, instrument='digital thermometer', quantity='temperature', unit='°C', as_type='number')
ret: 37.0 °C
